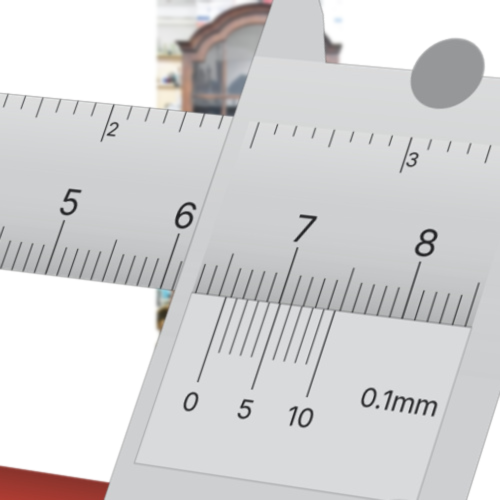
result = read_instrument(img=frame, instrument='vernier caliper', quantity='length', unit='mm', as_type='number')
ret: 65.6 mm
